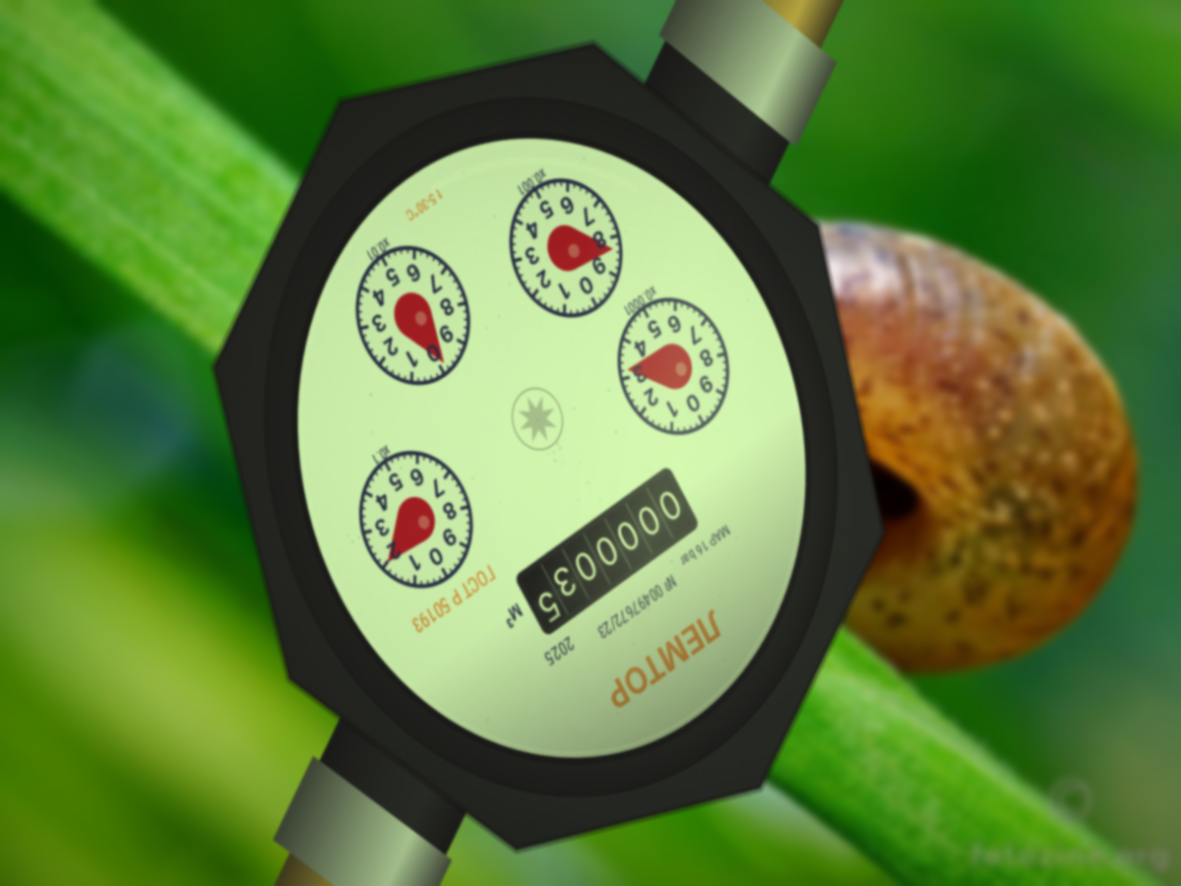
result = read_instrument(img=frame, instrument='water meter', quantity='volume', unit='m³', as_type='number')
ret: 35.1983 m³
